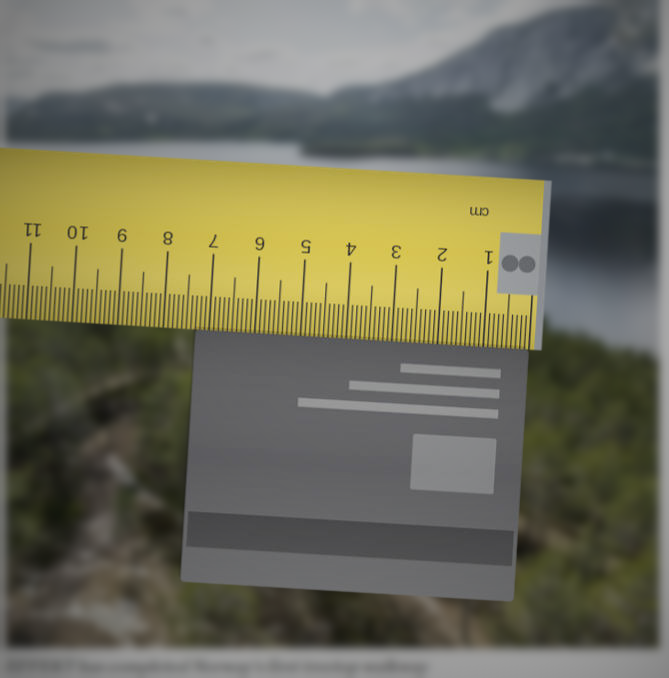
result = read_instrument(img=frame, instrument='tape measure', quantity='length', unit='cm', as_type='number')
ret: 7.3 cm
